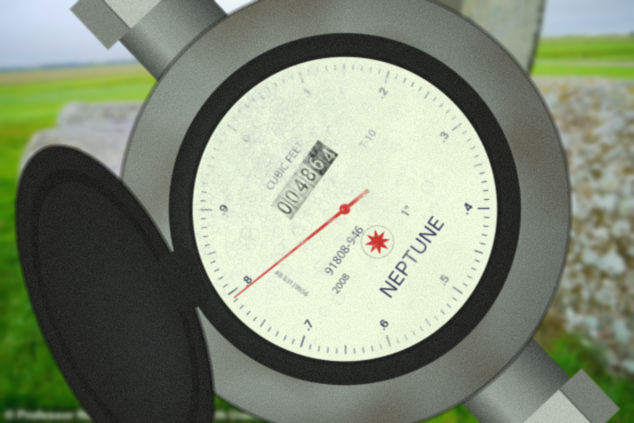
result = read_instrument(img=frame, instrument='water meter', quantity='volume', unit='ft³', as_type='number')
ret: 4863.79 ft³
